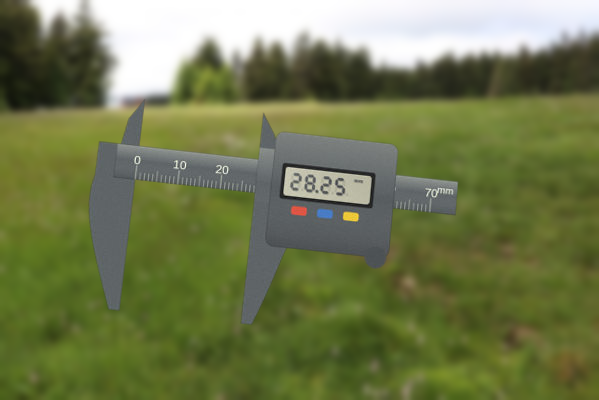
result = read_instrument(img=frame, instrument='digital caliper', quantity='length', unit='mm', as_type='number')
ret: 28.25 mm
